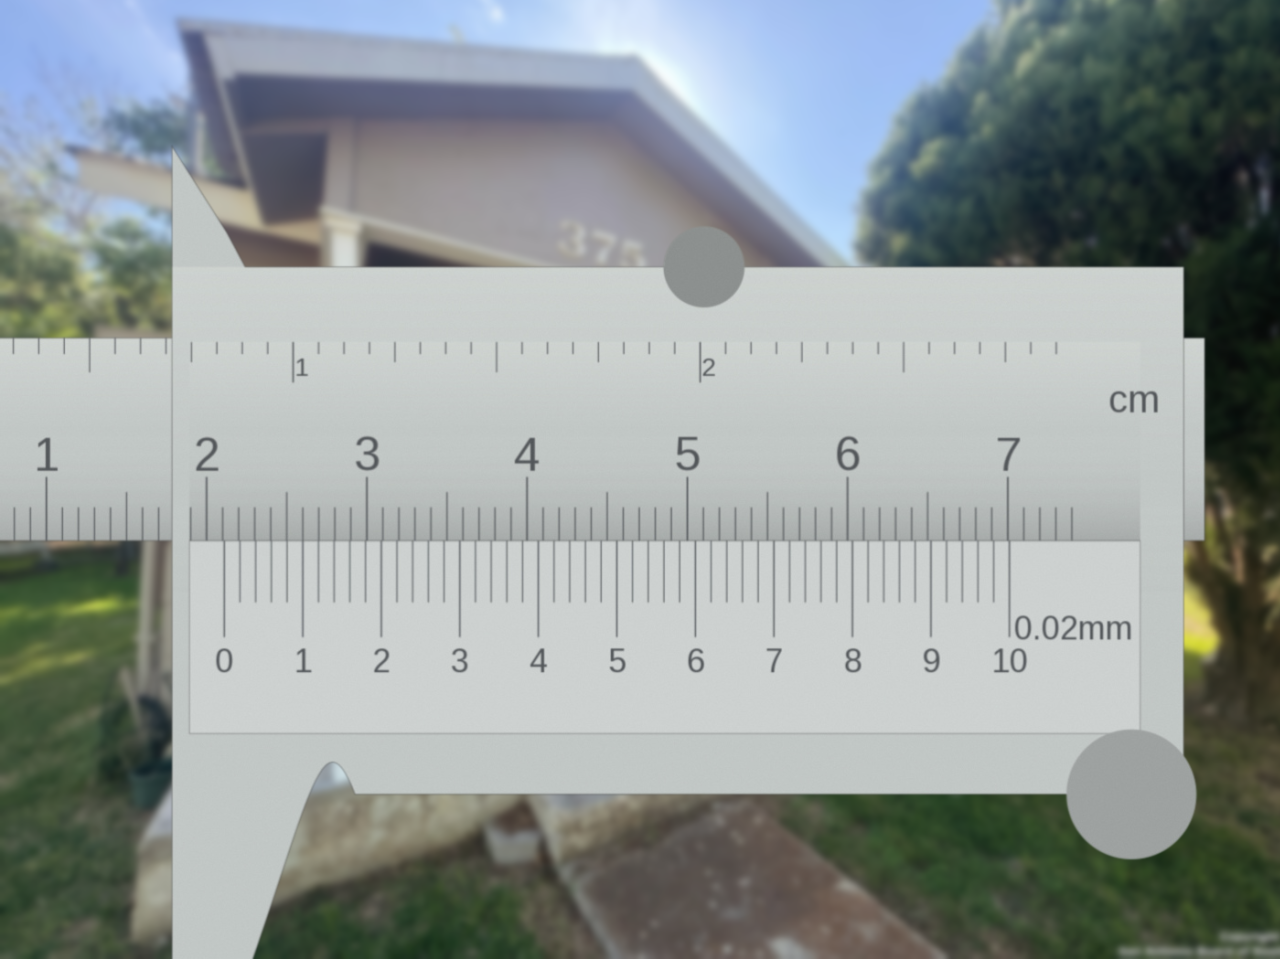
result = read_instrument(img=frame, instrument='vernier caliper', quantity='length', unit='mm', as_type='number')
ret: 21.1 mm
